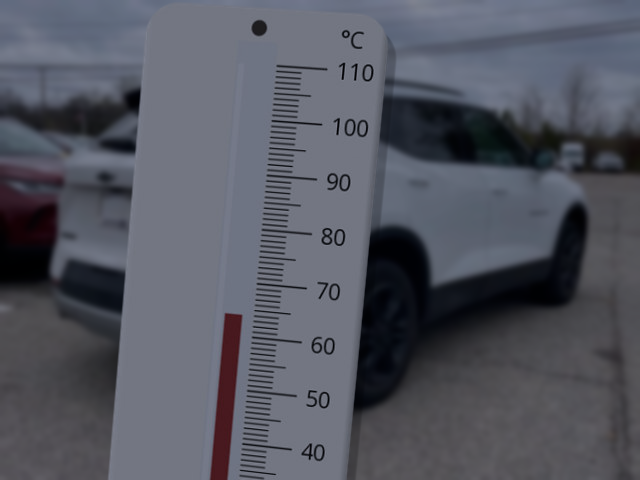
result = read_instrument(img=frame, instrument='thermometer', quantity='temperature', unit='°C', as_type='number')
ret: 64 °C
